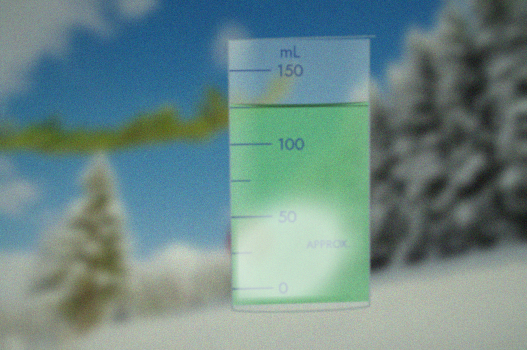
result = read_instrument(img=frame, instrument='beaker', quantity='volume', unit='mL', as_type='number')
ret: 125 mL
